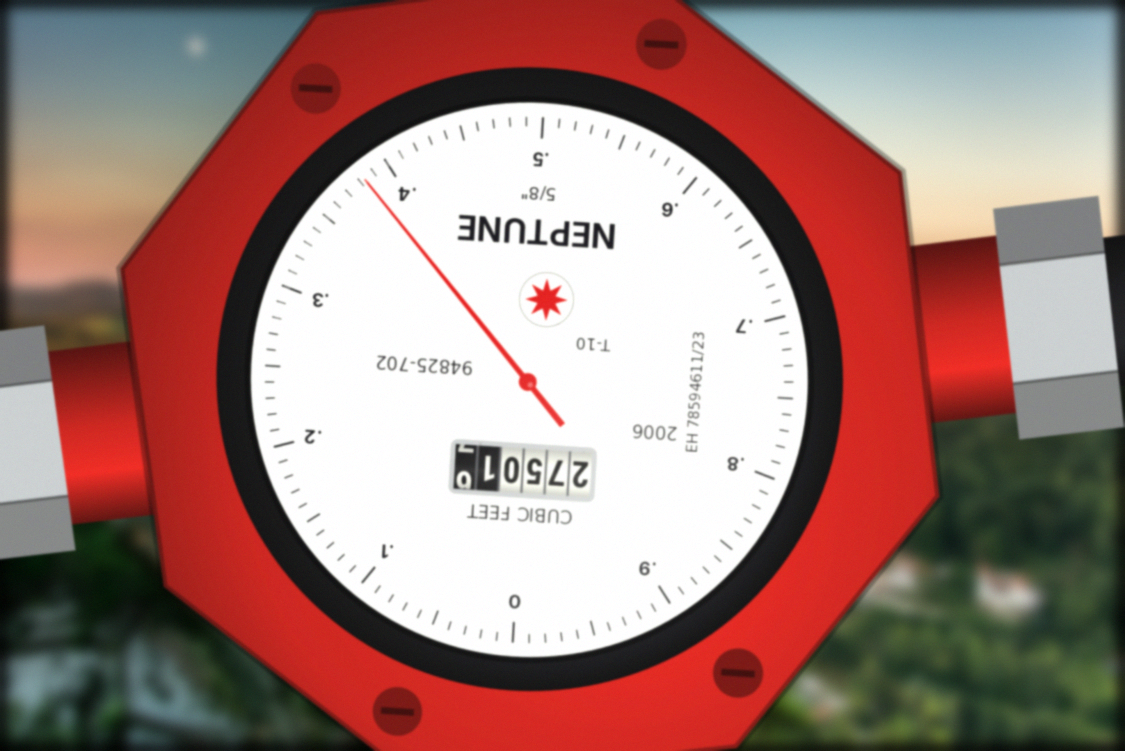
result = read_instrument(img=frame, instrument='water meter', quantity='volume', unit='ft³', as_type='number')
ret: 275016.38 ft³
